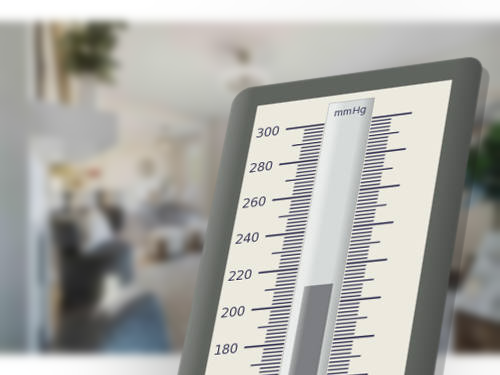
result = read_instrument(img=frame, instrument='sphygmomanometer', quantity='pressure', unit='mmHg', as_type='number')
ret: 210 mmHg
